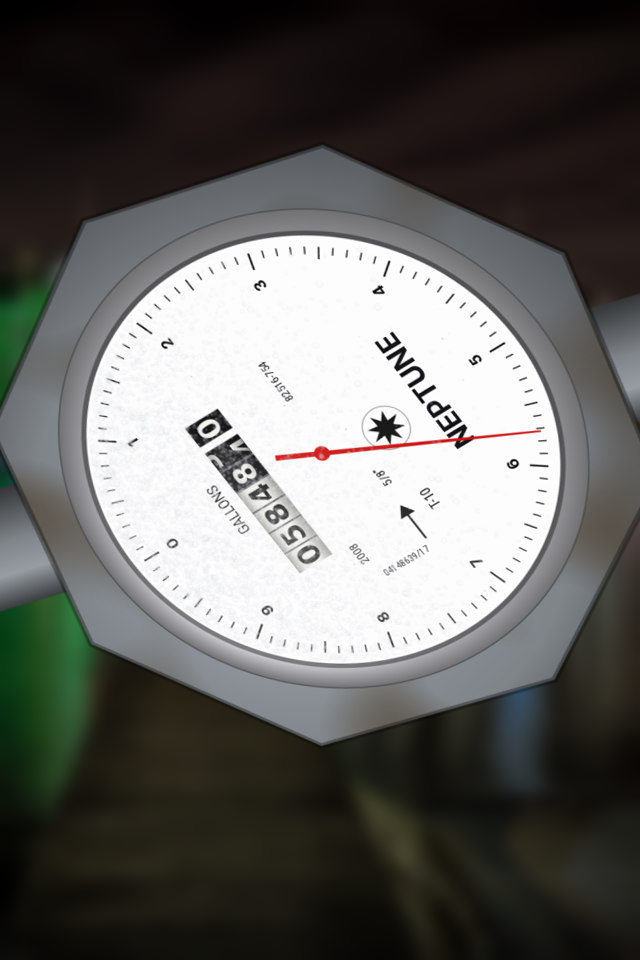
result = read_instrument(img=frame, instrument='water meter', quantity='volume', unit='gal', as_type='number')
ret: 584835.7 gal
